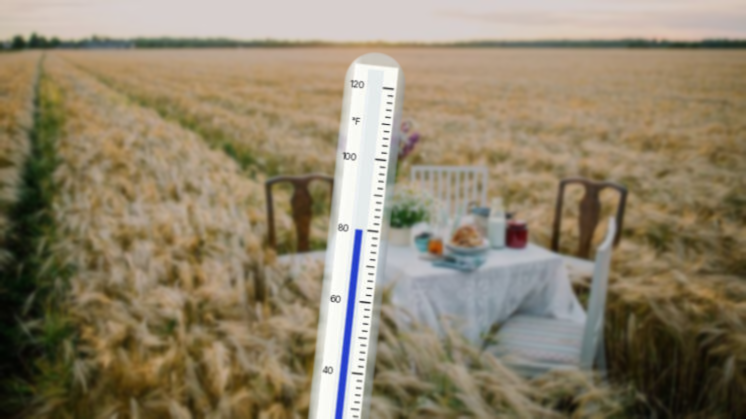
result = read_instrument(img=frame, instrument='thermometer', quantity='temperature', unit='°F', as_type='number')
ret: 80 °F
